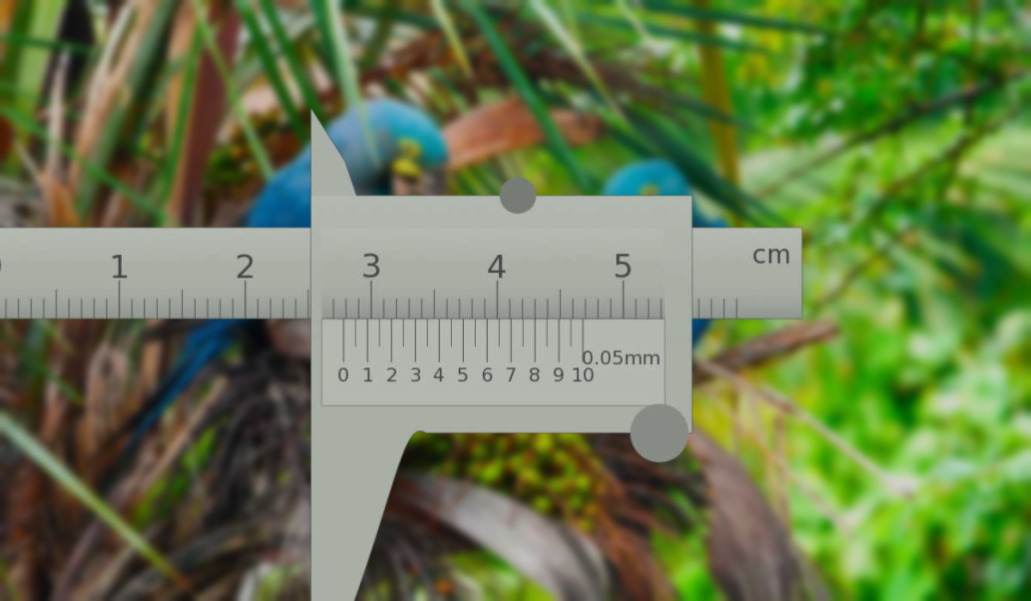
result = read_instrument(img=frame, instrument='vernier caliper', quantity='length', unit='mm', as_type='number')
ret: 27.8 mm
